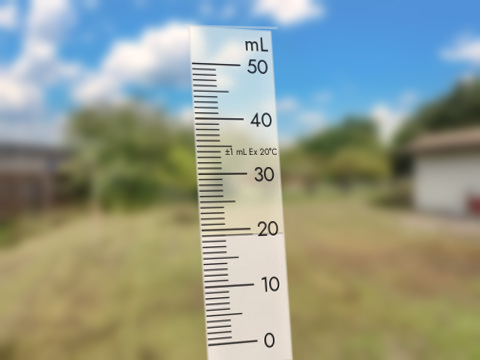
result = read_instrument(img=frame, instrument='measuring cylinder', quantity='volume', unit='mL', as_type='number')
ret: 19 mL
